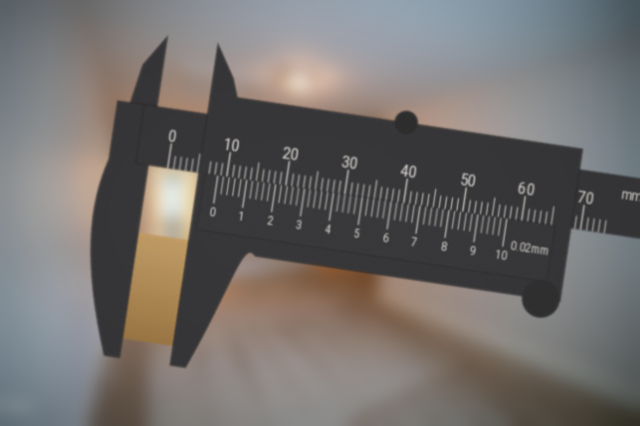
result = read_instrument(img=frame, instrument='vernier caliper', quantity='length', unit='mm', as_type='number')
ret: 8.5 mm
